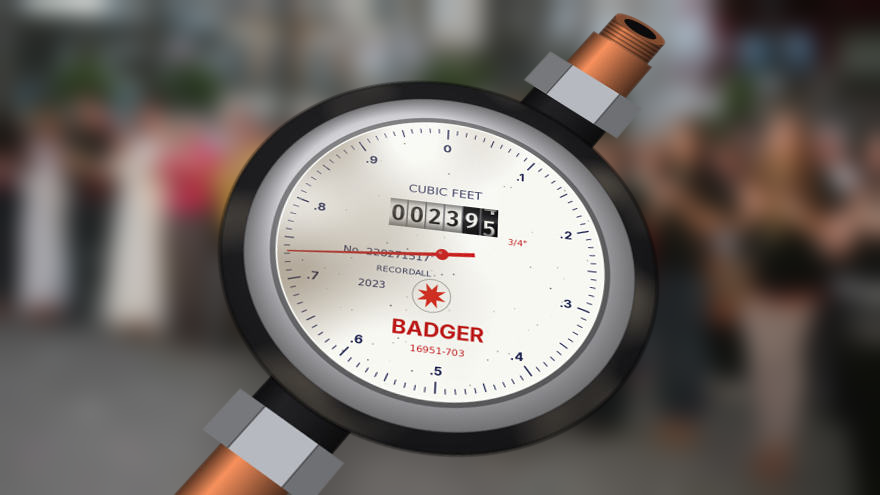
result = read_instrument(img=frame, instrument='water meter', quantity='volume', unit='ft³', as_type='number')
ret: 2394.73 ft³
